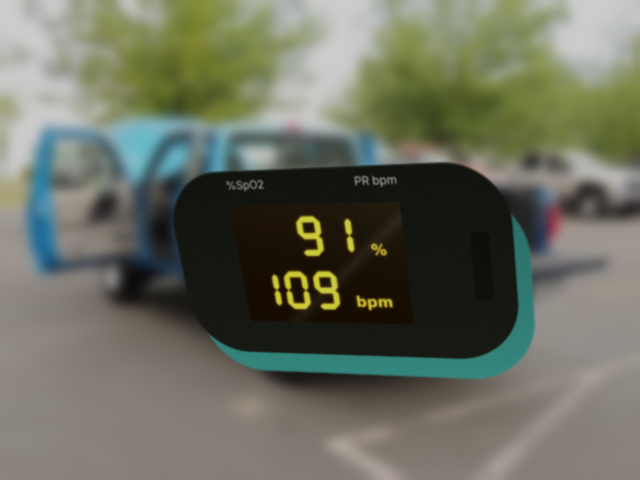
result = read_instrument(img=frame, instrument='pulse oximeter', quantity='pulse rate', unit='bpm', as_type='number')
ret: 109 bpm
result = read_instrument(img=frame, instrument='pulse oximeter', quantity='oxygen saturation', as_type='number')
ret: 91 %
